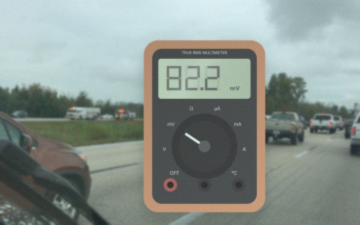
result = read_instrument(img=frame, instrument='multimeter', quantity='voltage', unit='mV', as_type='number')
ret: 82.2 mV
